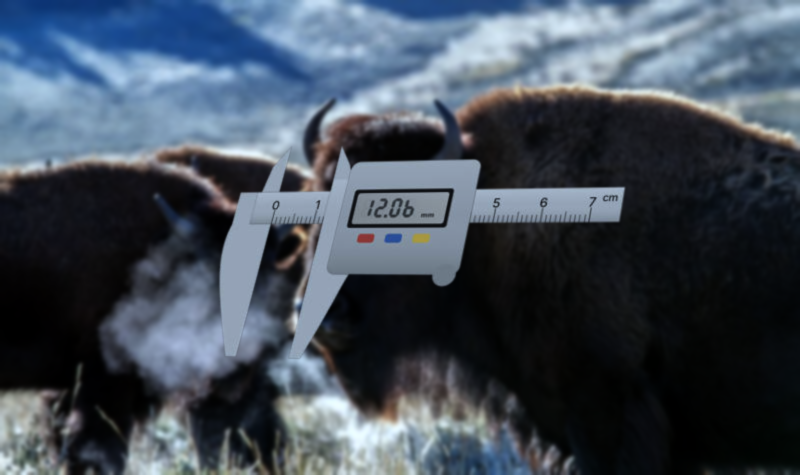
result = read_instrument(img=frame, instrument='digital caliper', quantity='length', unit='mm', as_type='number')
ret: 12.06 mm
